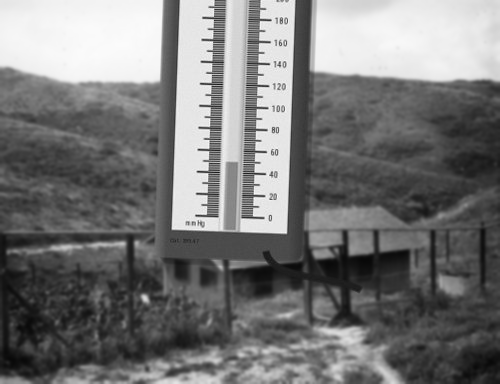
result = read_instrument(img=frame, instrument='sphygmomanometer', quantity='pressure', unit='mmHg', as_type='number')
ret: 50 mmHg
